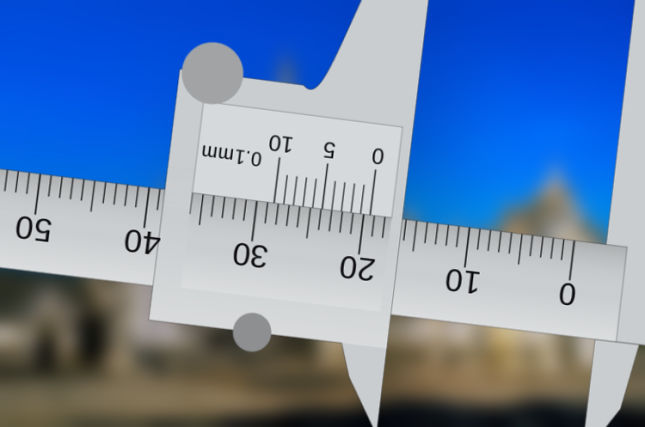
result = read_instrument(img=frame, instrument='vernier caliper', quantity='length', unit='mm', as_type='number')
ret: 19.4 mm
